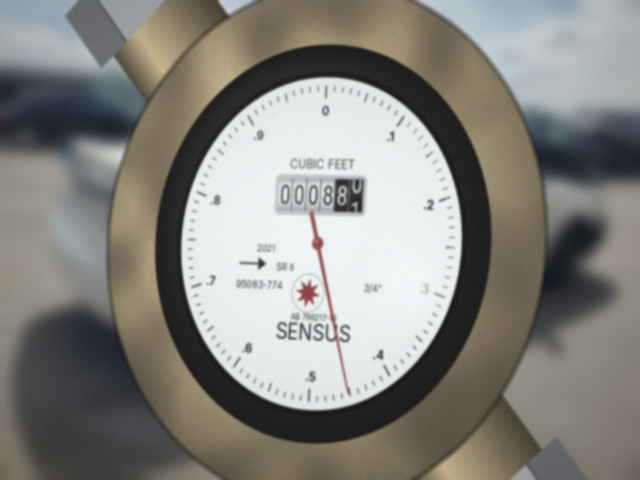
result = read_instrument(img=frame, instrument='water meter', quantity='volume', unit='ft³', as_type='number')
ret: 880.45 ft³
